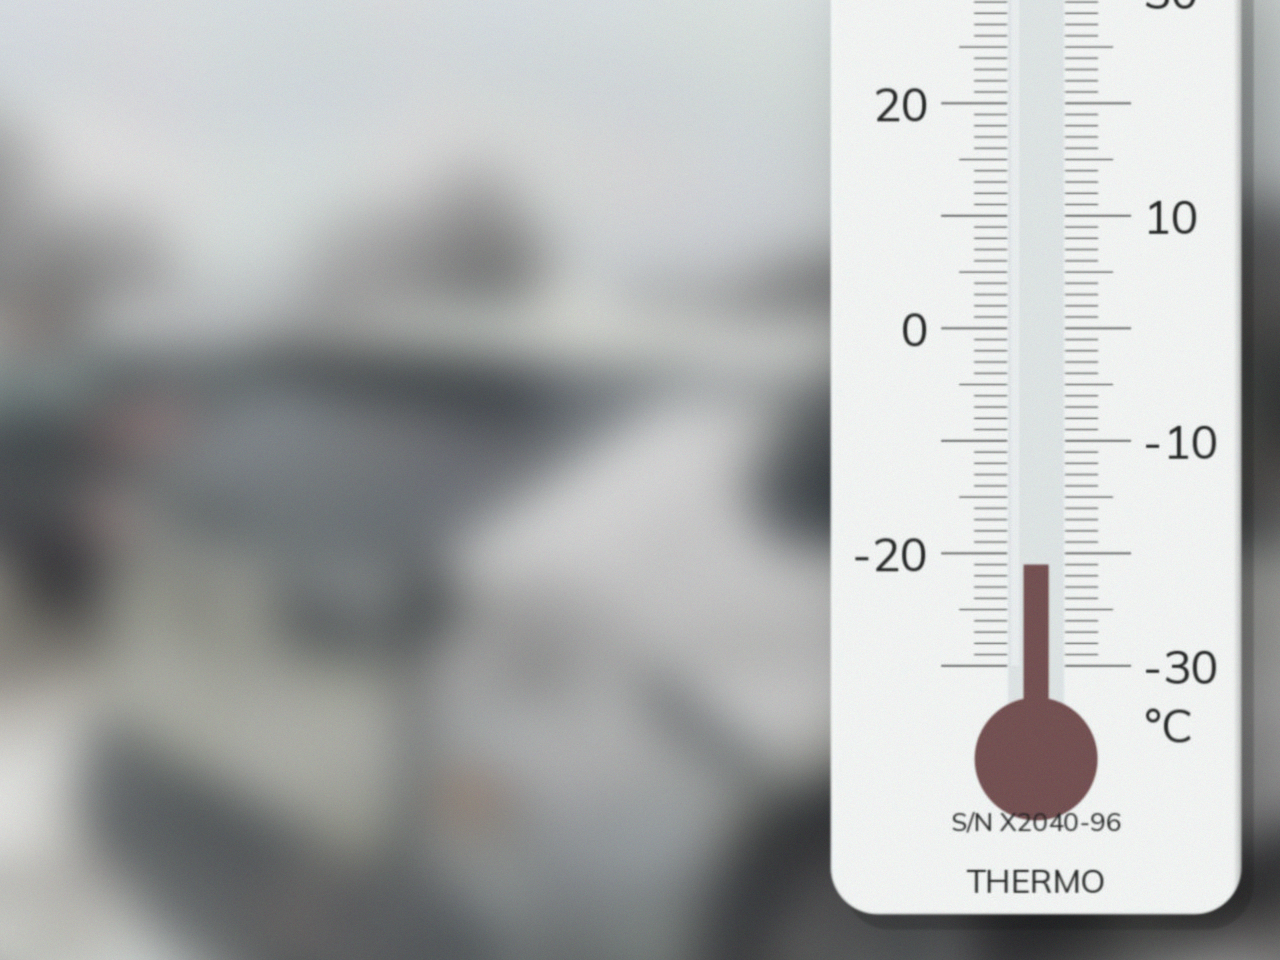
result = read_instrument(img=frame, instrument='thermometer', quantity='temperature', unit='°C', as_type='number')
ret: -21 °C
